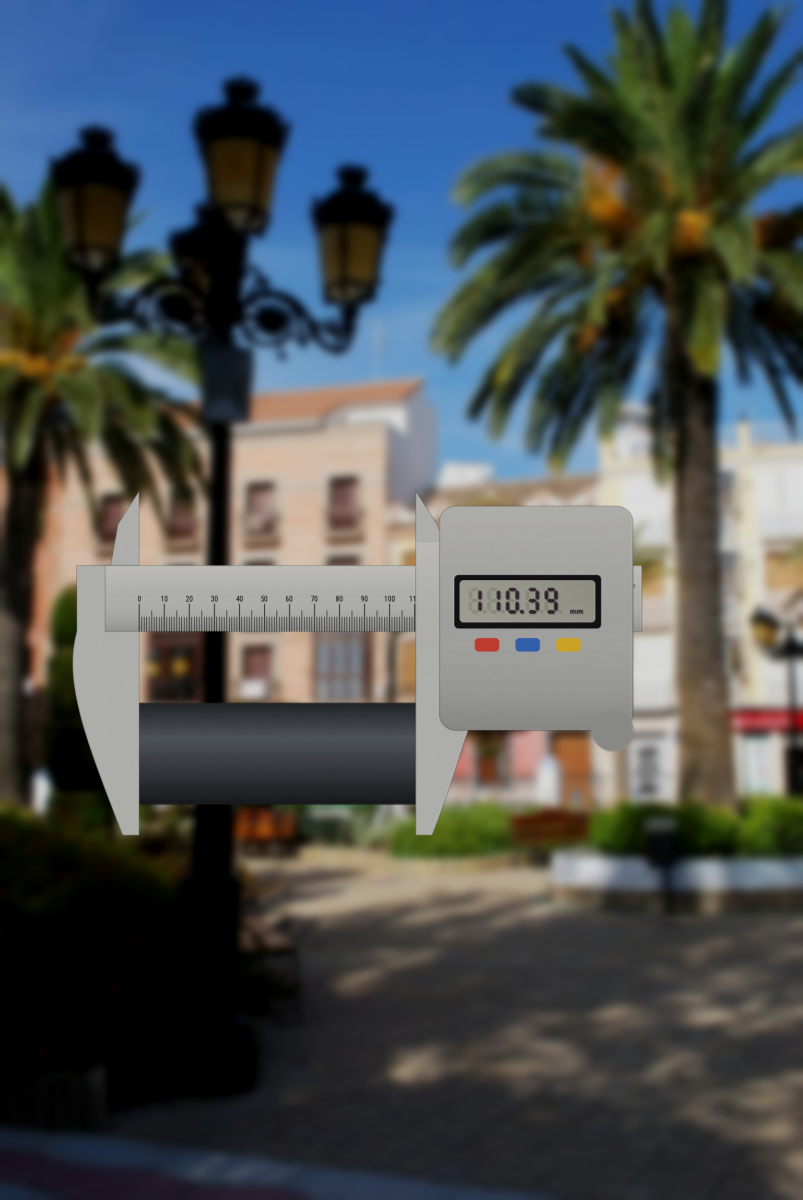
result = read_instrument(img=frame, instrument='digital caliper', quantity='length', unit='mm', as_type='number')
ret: 110.39 mm
